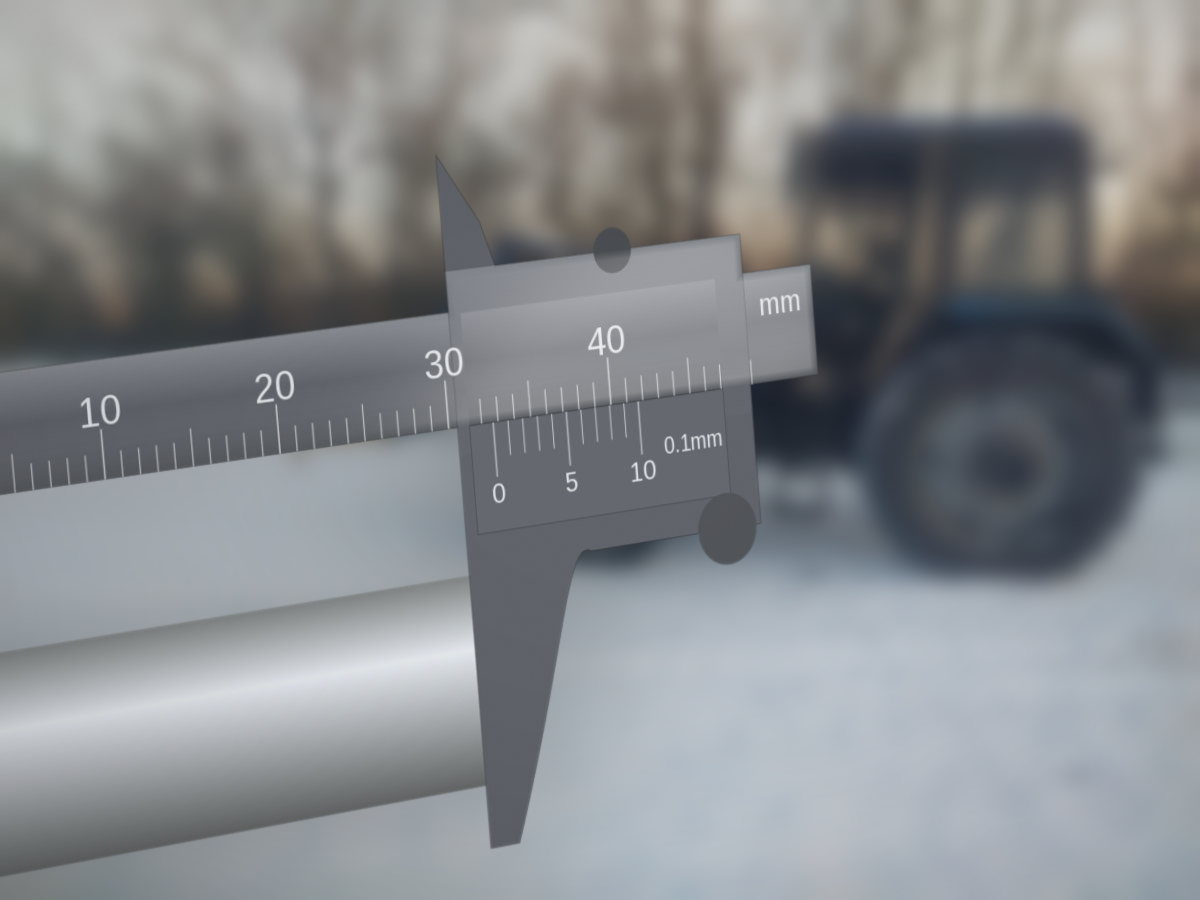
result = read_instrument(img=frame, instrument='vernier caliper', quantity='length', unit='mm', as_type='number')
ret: 32.7 mm
